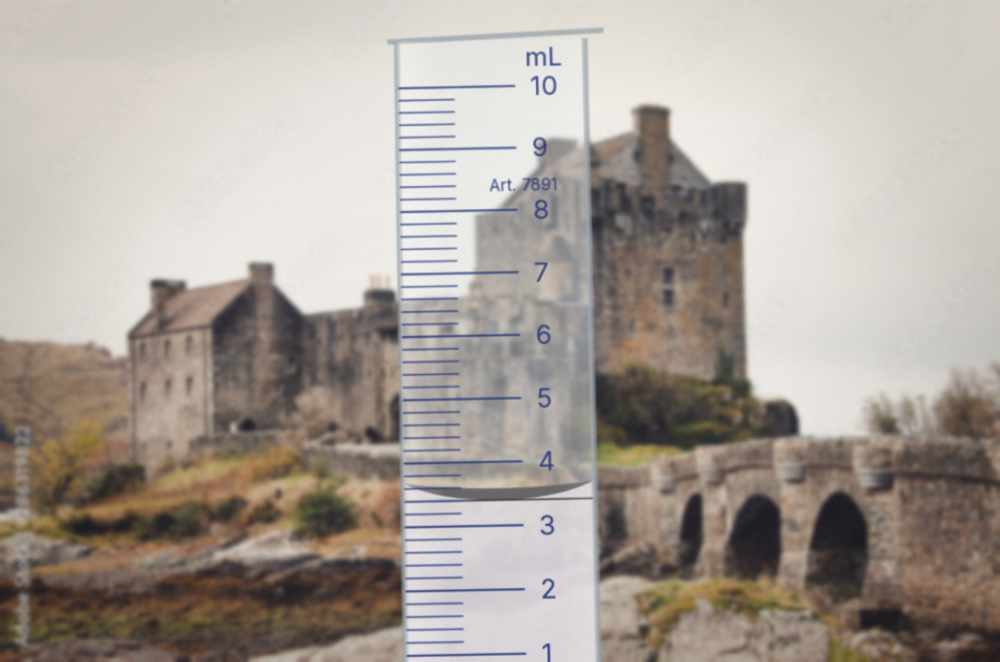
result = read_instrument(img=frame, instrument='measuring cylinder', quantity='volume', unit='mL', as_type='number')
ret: 3.4 mL
